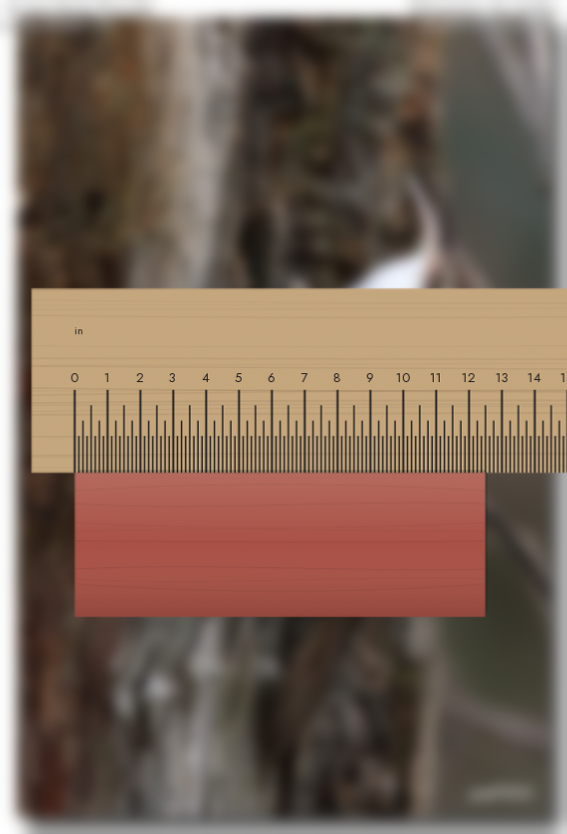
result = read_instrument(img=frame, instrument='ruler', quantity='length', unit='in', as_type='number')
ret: 12.5 in
